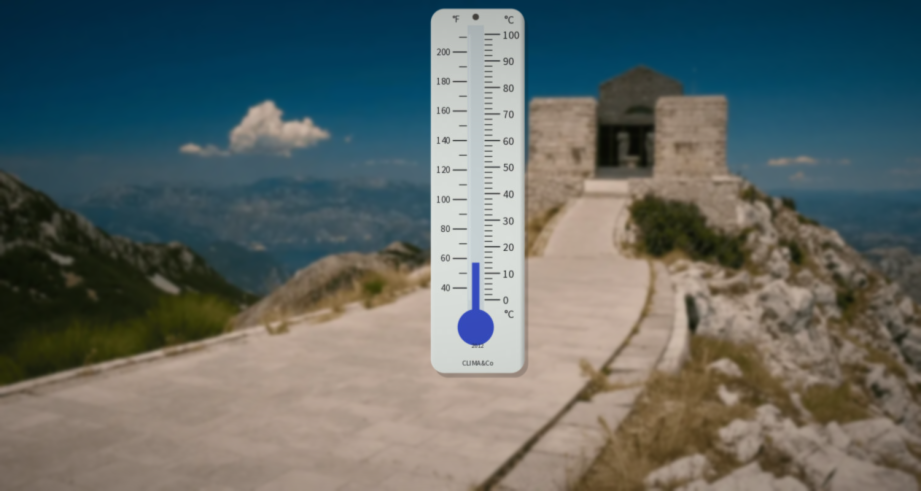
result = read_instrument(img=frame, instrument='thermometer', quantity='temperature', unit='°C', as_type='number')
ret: 14 °C
